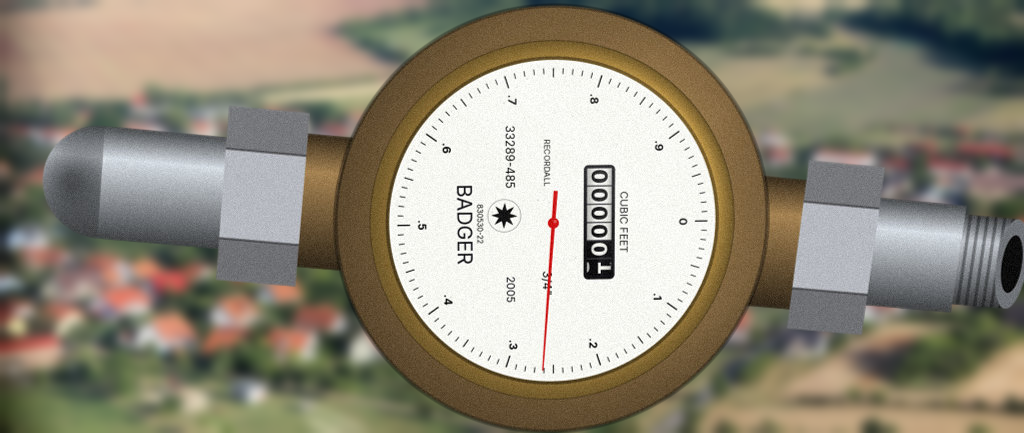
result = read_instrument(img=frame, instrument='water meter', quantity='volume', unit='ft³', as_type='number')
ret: 1.26 ft³
